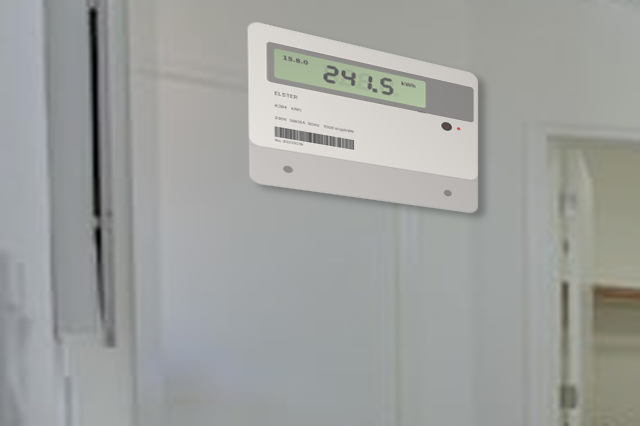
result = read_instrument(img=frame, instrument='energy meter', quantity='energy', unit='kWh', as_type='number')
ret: 241.5 kWh
